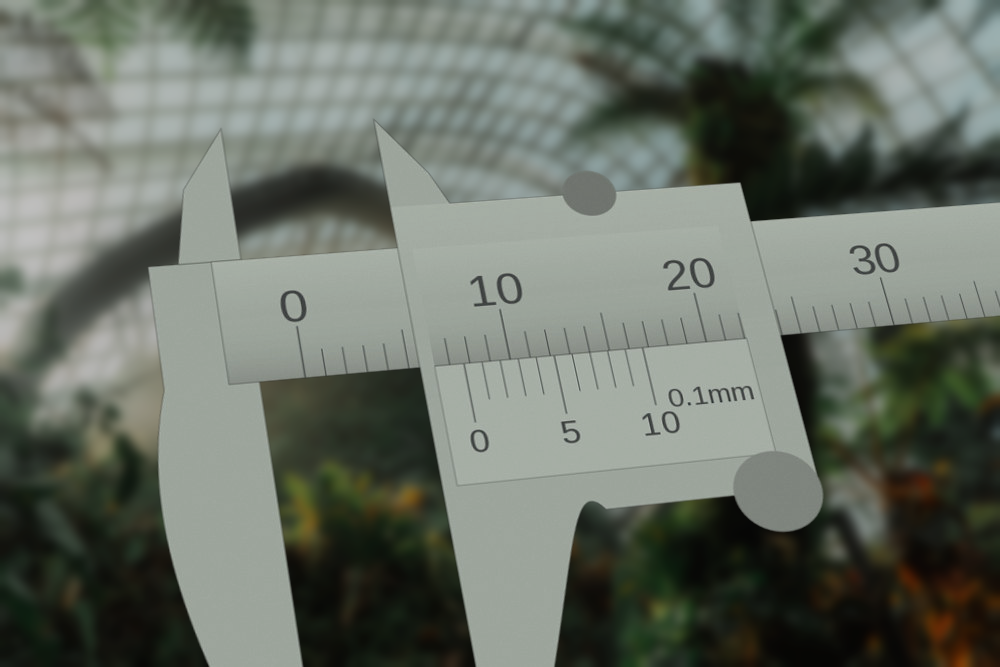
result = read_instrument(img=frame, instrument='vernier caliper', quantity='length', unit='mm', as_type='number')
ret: 7.7 mm
